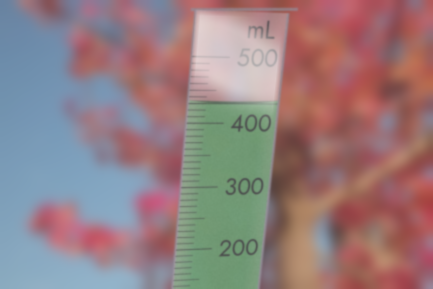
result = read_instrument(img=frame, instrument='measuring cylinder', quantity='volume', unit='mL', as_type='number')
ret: 430 mL
